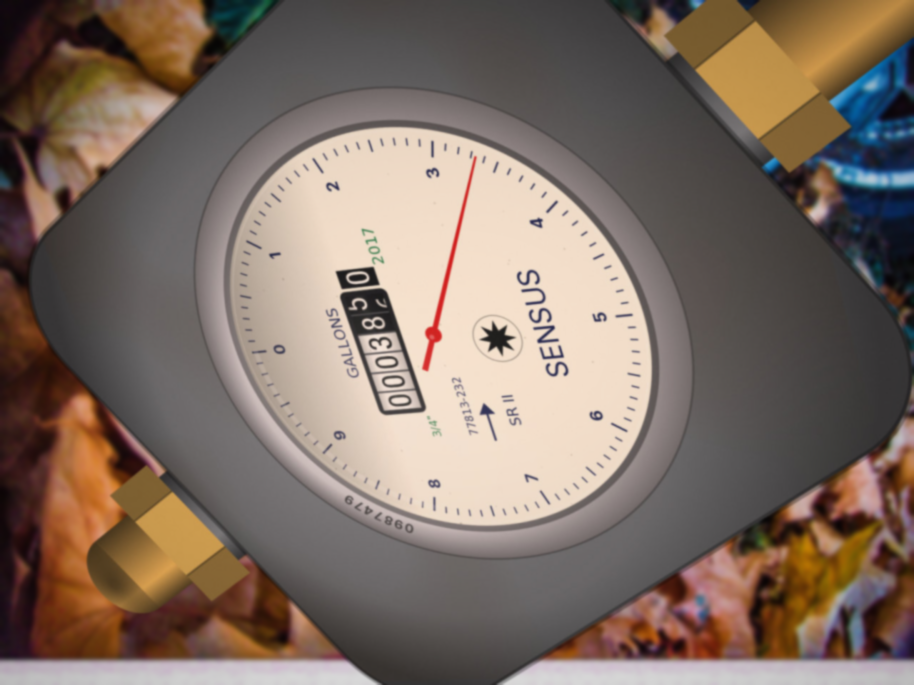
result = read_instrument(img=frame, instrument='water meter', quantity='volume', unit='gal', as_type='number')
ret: 3853.3 gal
